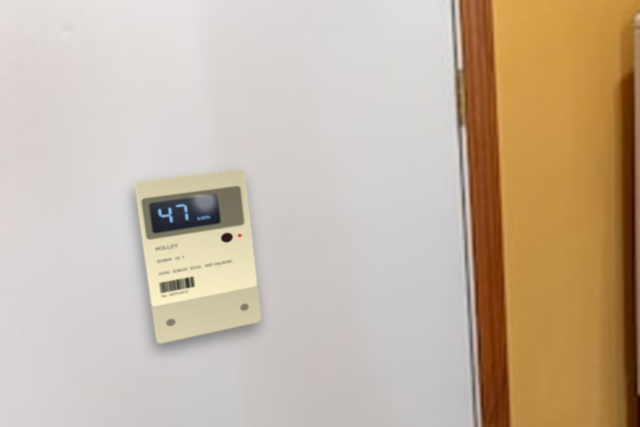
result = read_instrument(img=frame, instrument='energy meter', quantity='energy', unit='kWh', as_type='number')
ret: 47 kWh
